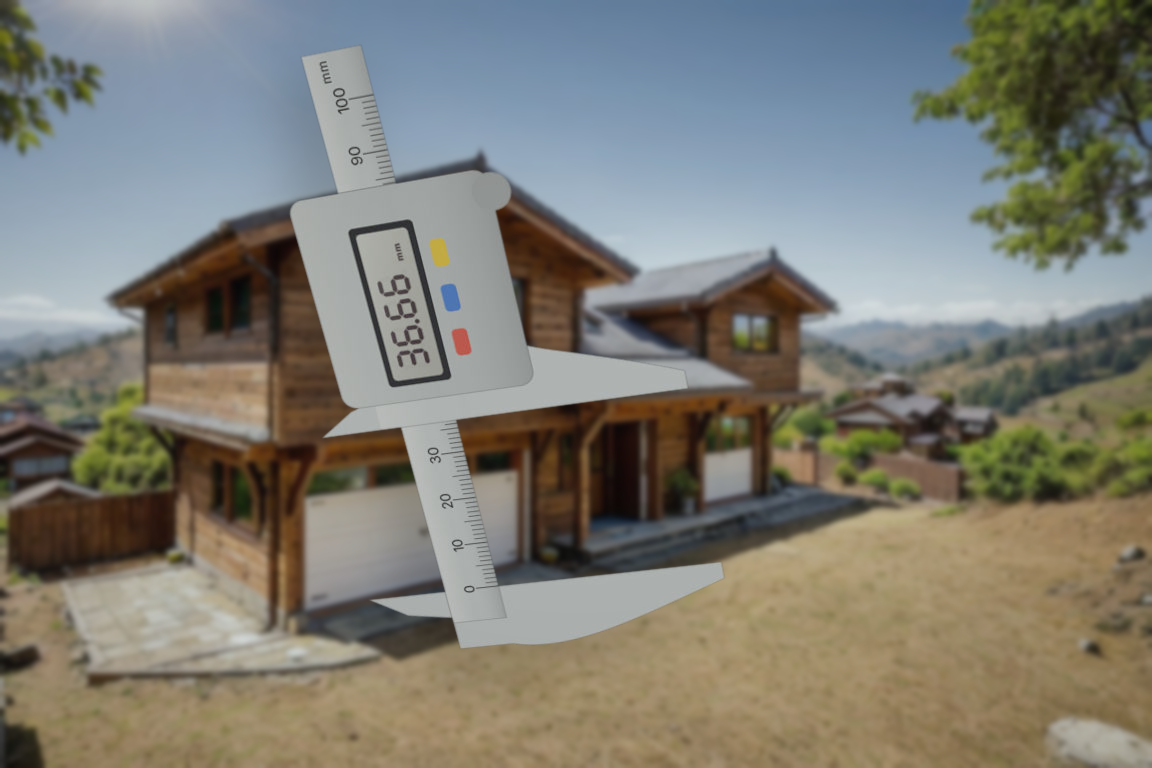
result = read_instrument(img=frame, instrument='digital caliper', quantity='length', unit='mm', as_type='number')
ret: 36.66 mm
